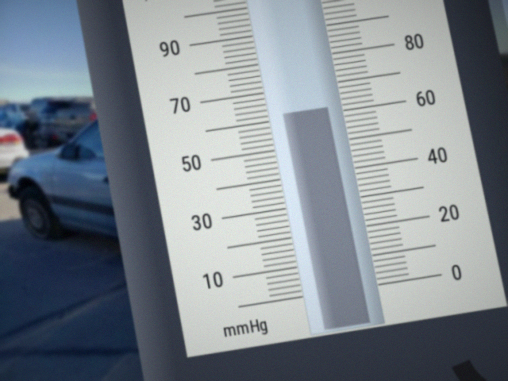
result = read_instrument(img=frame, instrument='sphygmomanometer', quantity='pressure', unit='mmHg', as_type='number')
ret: 62 mmHg
